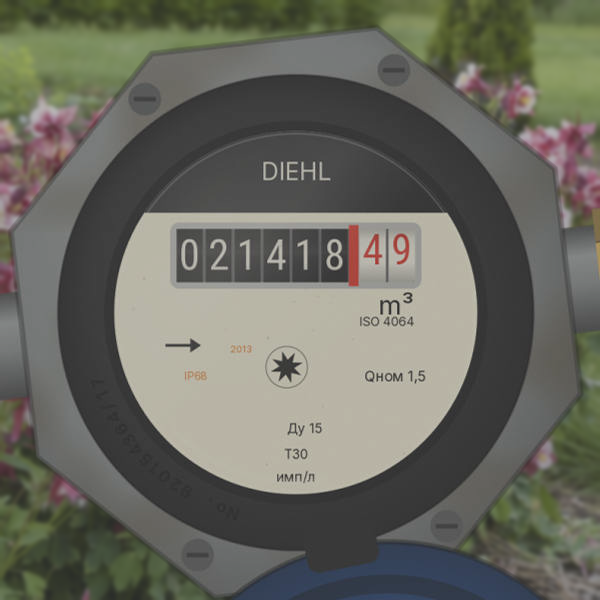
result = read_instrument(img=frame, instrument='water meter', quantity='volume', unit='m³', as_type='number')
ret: 21418.49 m³
